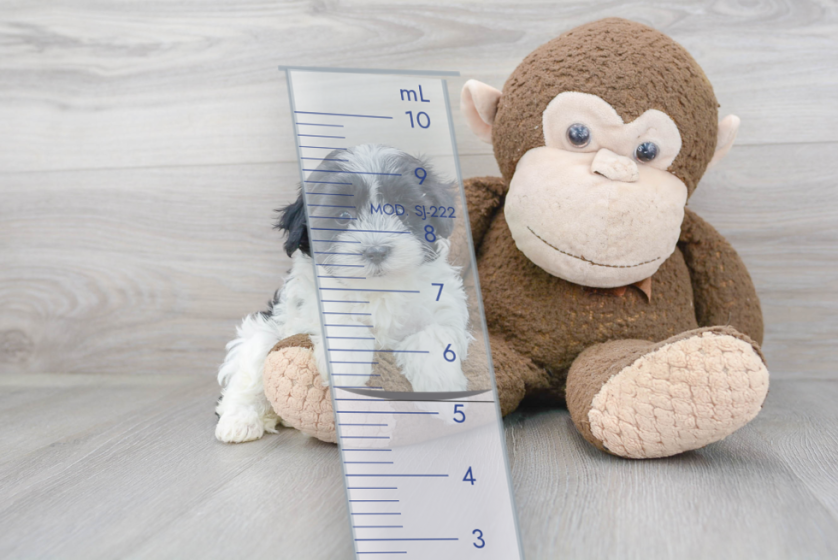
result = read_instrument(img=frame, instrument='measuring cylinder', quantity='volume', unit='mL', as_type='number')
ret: 5.2 mL
